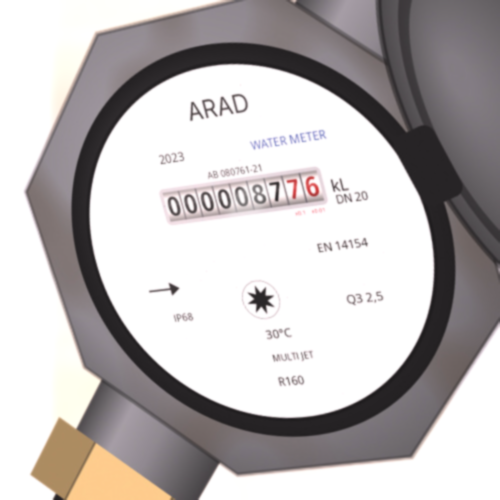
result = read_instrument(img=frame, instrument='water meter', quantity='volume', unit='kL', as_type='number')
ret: 87.76 kL
